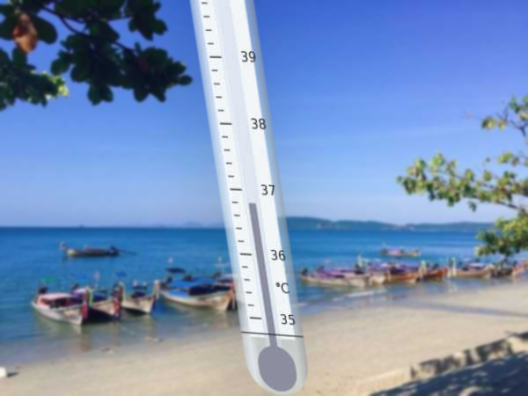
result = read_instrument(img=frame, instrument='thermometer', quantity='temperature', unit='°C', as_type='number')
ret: 36.8 °C
